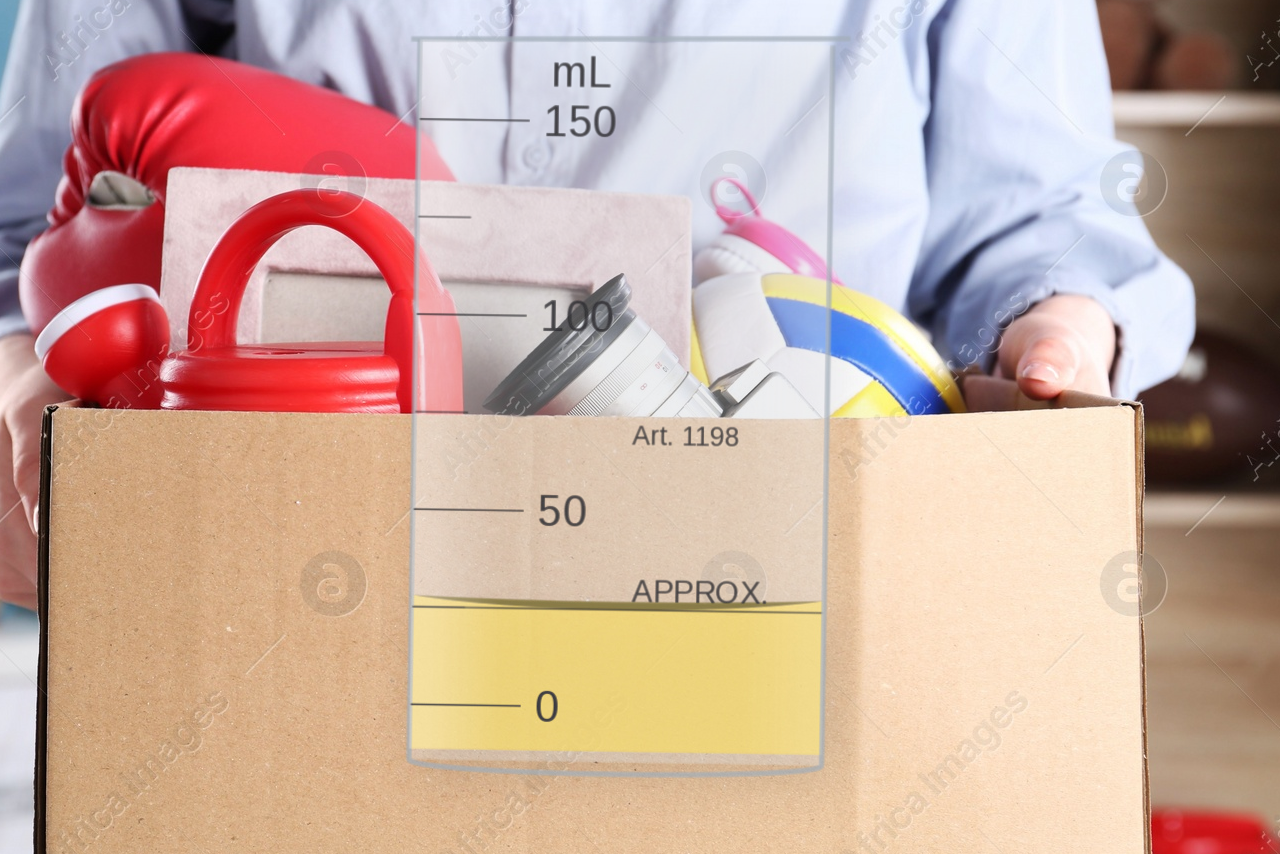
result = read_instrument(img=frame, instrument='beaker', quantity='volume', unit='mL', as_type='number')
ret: 25 mL
